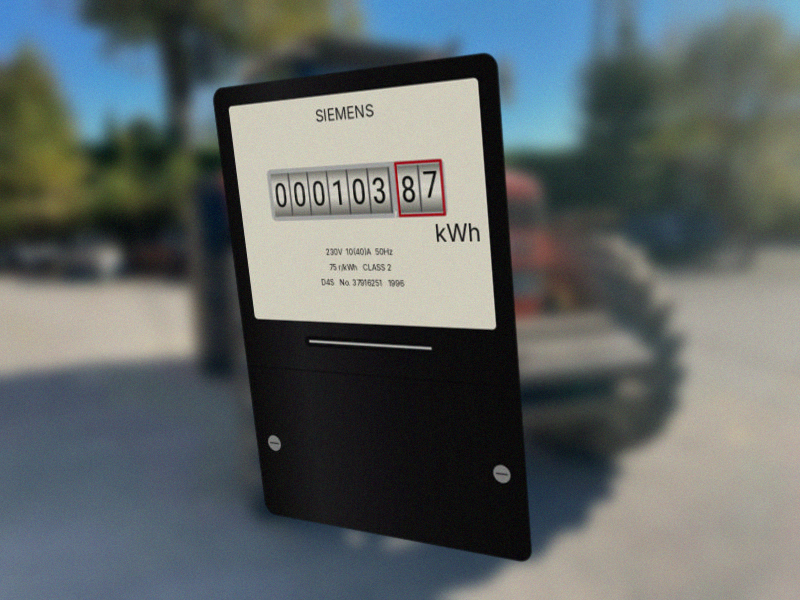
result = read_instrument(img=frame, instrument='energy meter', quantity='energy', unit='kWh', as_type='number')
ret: 103.87 kWh
